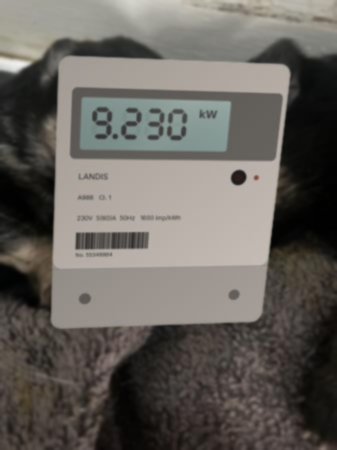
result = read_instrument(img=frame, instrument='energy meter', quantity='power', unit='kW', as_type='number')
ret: 9.230 kW
